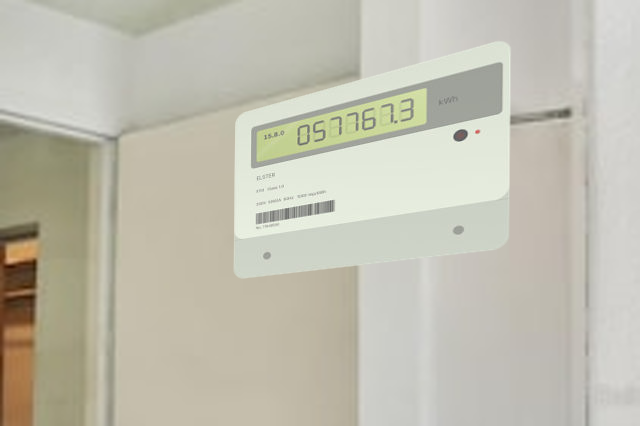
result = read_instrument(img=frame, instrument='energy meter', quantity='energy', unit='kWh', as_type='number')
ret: 57767.3 kWh
